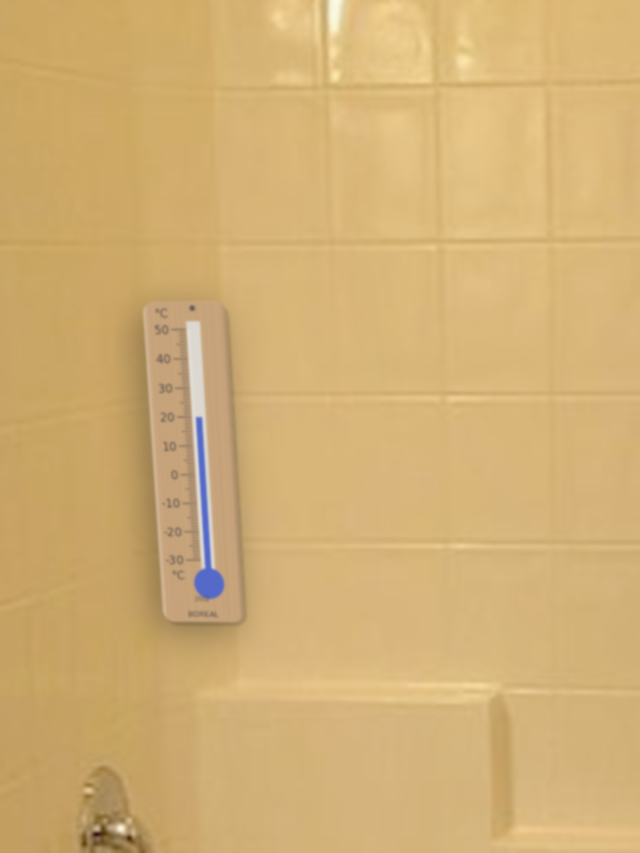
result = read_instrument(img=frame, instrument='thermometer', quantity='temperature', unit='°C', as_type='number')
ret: 20 °C
